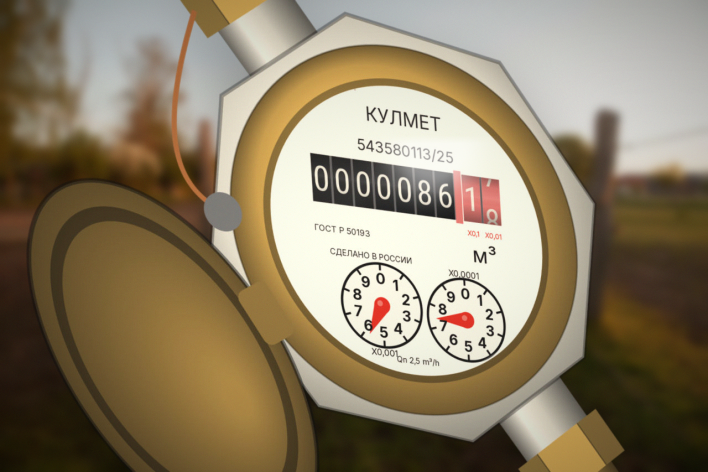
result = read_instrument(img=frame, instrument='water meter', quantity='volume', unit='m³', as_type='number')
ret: 86.1757 m³
